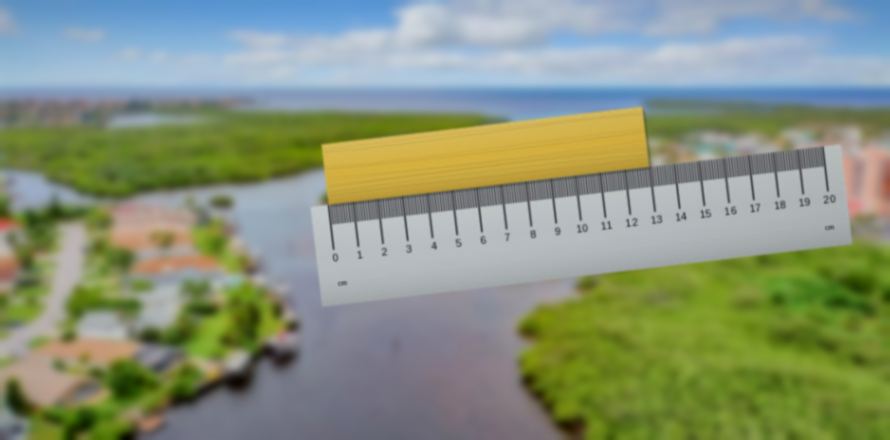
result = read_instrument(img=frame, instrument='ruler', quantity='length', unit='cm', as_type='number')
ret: 13 cm
